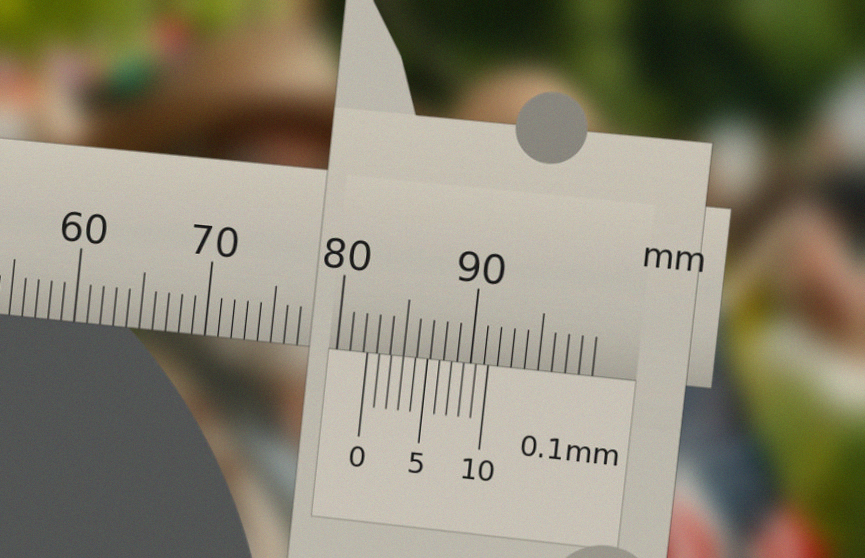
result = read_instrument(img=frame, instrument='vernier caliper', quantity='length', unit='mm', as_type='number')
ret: 82.3 mm
